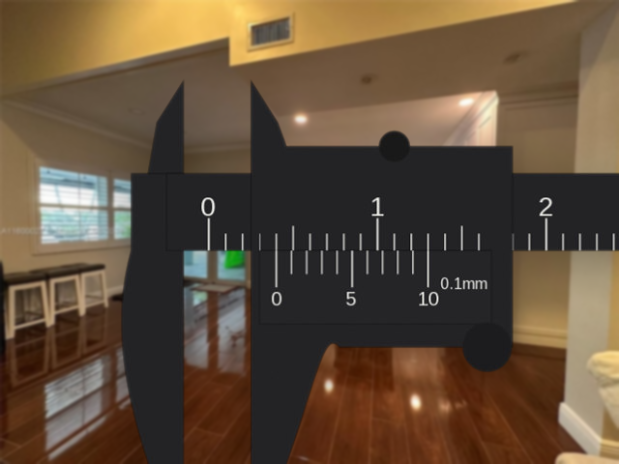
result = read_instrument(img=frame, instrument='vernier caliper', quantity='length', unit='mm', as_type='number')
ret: 4.0 mm
